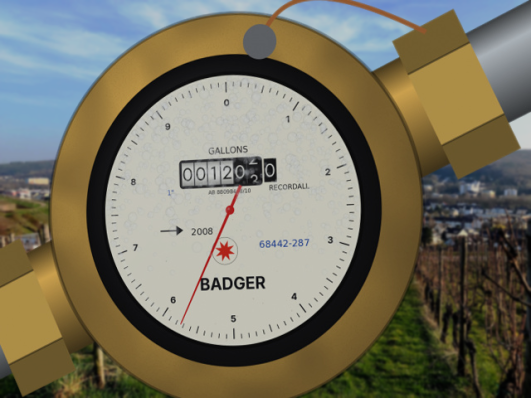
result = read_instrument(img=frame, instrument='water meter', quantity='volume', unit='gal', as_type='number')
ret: 12025.7 gal
